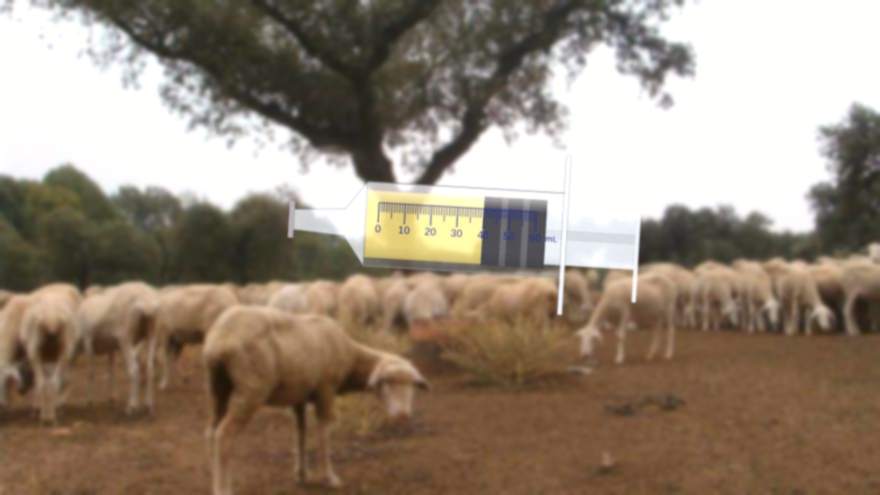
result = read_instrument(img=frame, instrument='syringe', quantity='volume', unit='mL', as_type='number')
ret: 40 mL
